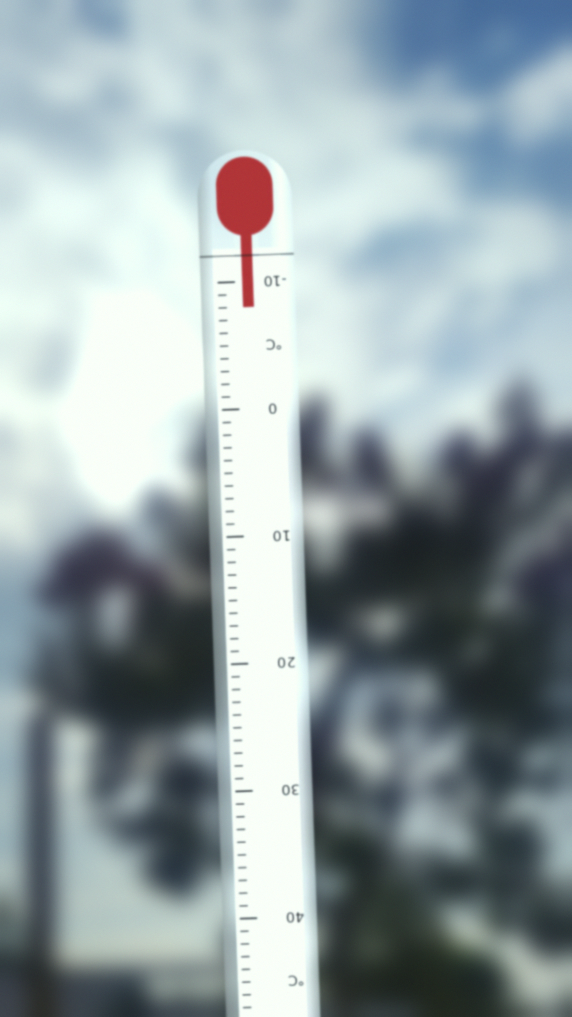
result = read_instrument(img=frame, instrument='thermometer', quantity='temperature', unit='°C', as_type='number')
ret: -8 °C
